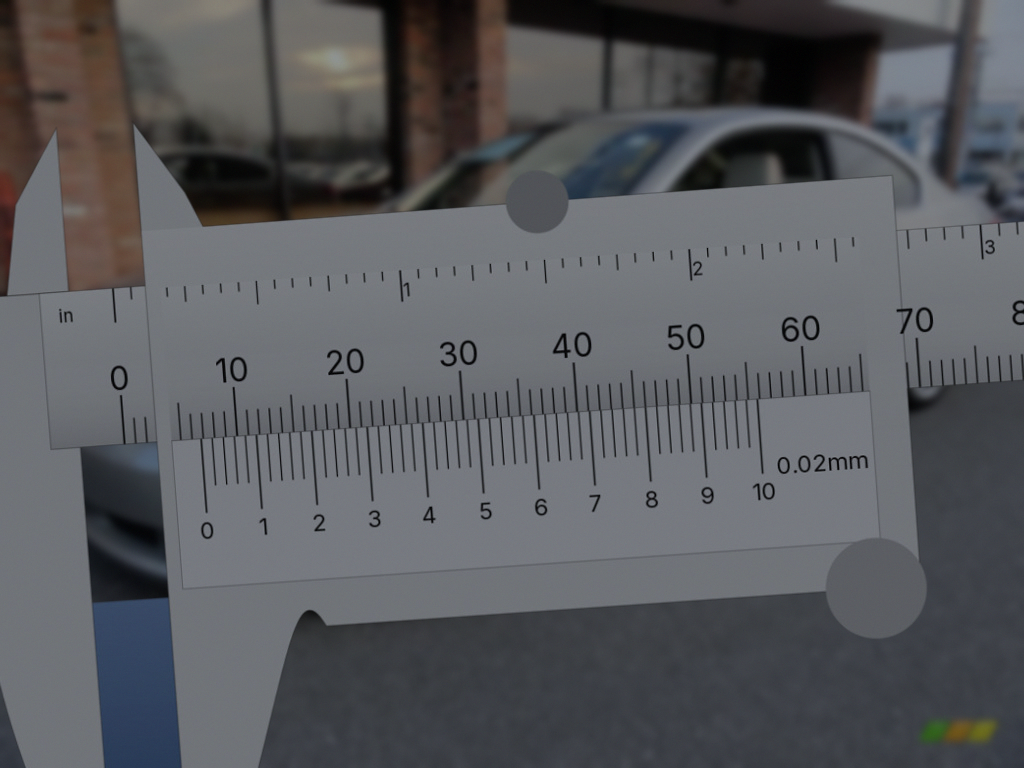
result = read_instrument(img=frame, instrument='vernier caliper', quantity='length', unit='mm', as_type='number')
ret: 6.8 mm
